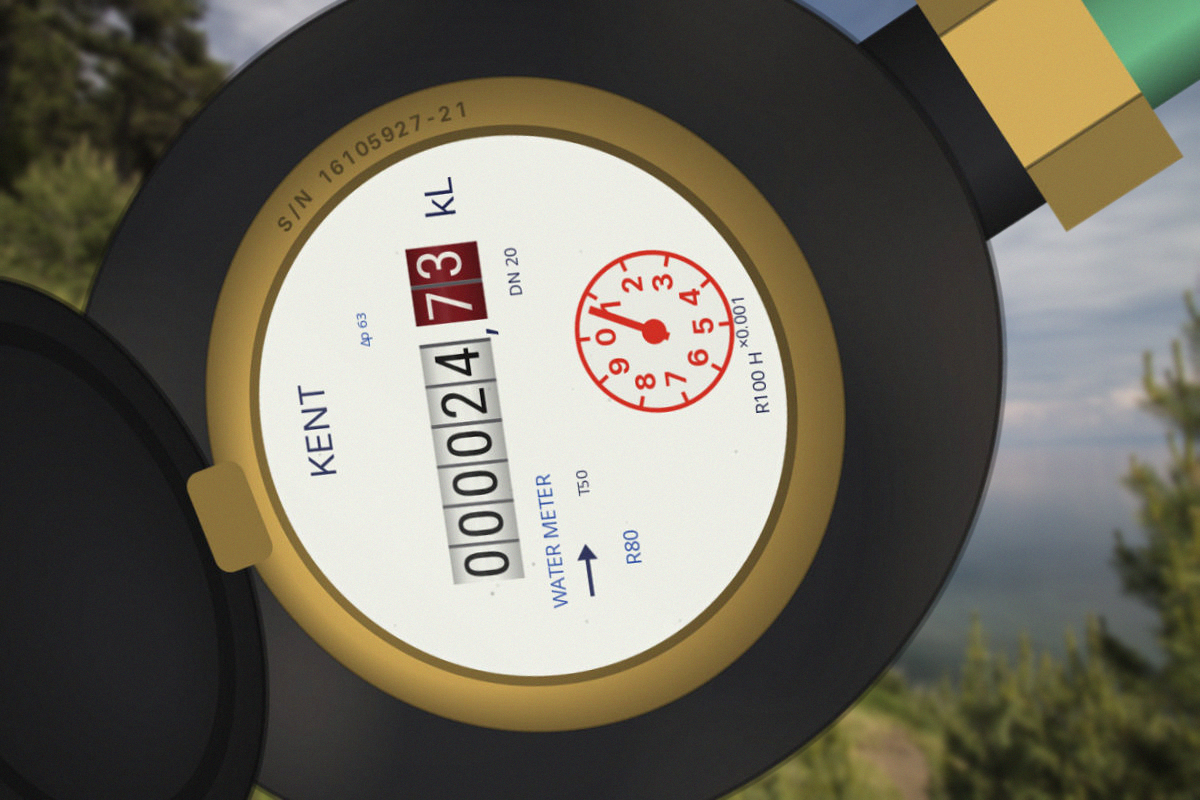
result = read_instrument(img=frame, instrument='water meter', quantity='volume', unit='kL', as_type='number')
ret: 24.730 kL
